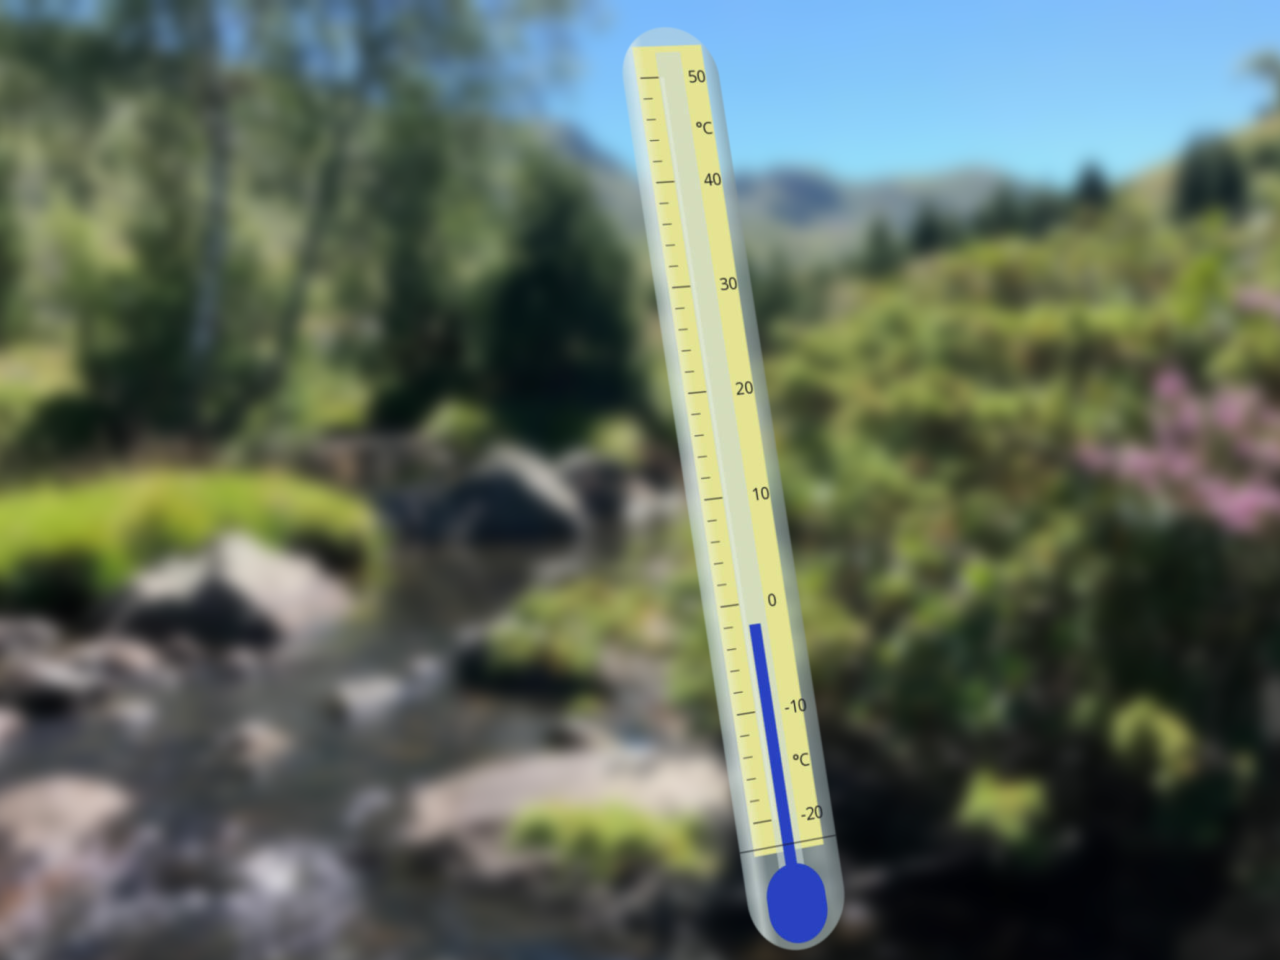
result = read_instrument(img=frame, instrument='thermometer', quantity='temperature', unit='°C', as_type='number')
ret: -2 °C
